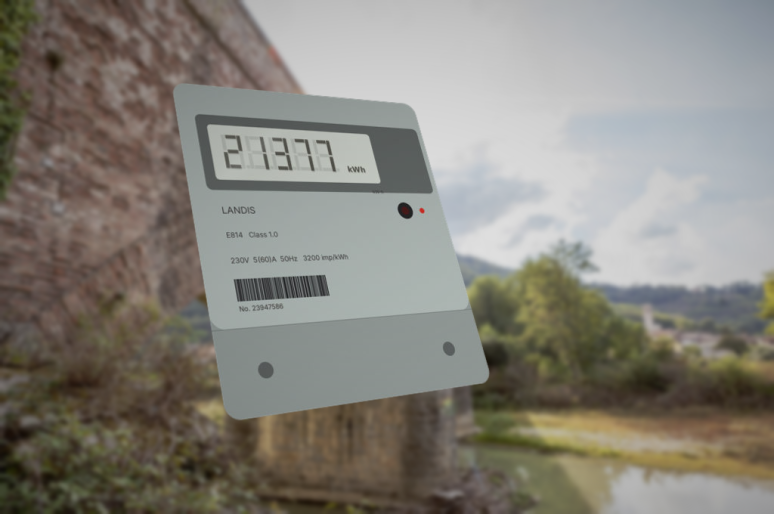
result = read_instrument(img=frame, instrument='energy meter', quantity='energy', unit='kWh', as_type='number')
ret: 21377 kWh
